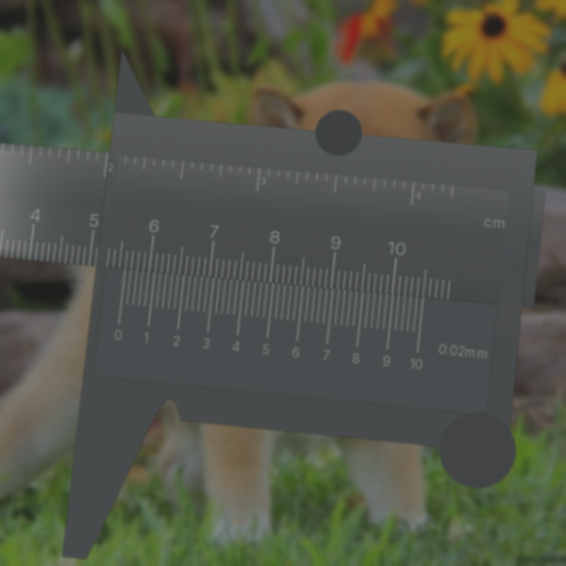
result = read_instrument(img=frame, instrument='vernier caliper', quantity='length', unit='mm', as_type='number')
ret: 56.0 mm
